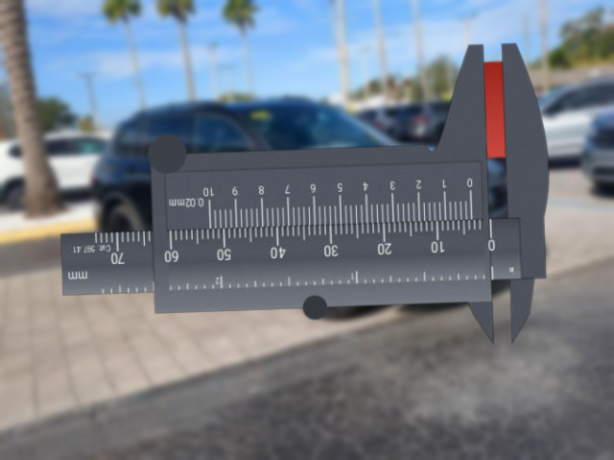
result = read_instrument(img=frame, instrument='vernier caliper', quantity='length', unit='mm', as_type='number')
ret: 3.5 mm
